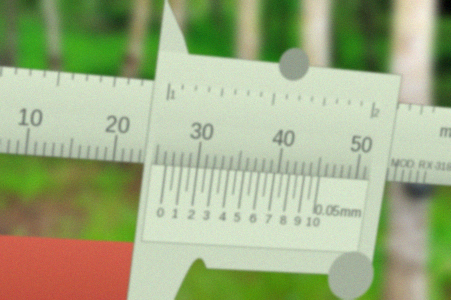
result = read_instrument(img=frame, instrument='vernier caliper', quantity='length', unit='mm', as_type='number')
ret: 26.2 mm
